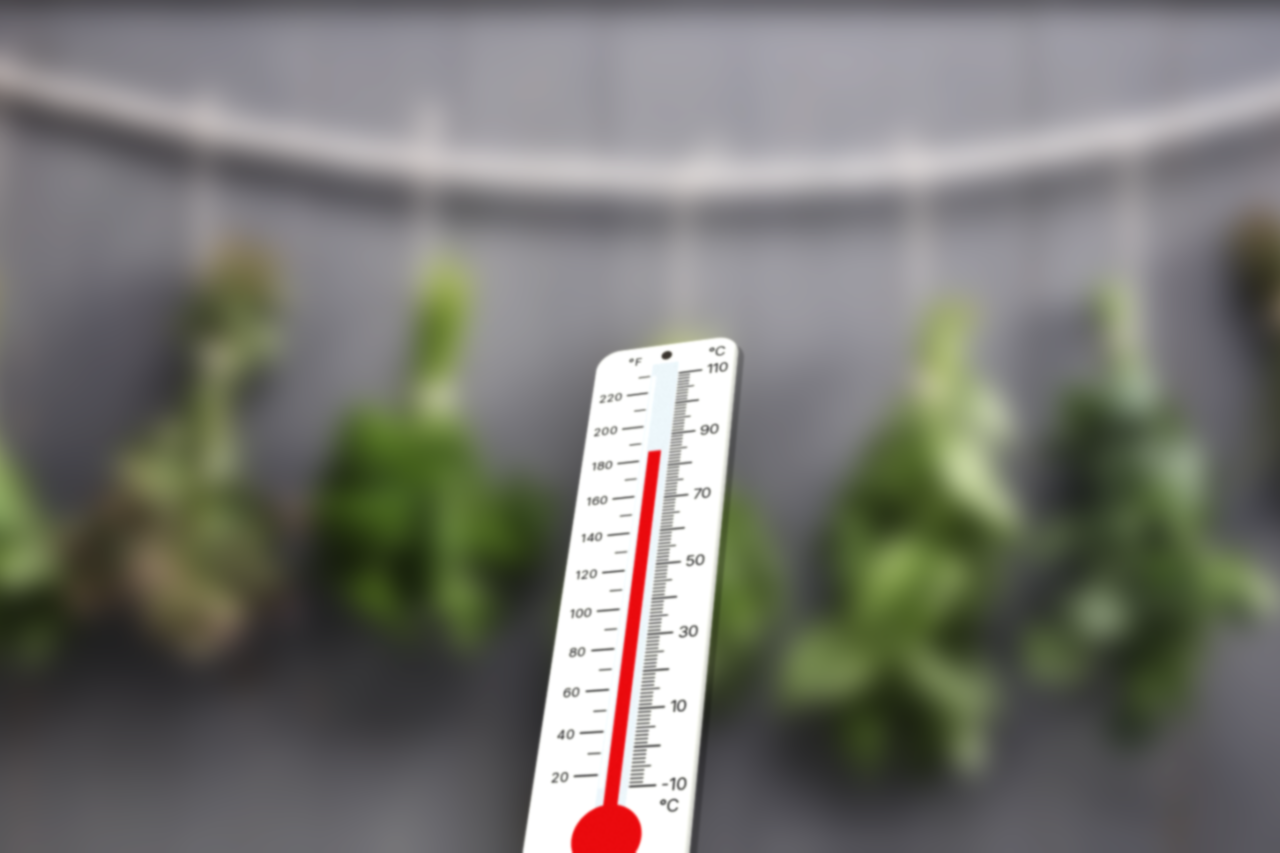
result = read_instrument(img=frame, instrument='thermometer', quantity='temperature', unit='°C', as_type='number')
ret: 85 °C
